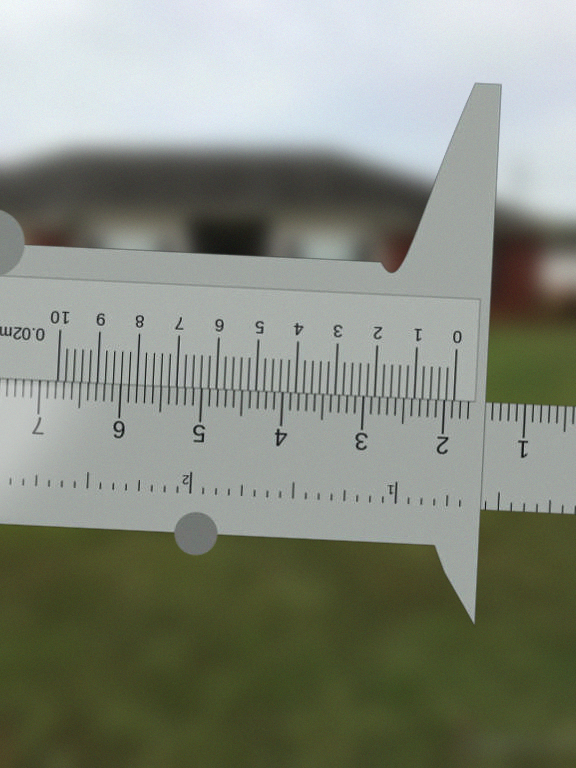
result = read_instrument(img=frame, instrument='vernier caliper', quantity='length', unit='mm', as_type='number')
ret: 18.8 mm
